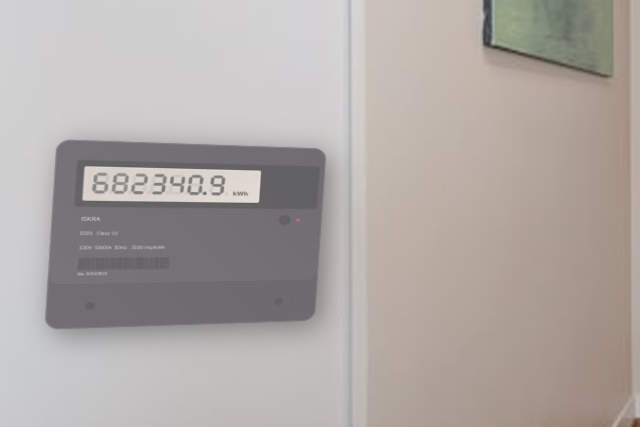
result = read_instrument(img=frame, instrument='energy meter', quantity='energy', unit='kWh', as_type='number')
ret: 682340.9 kWh
